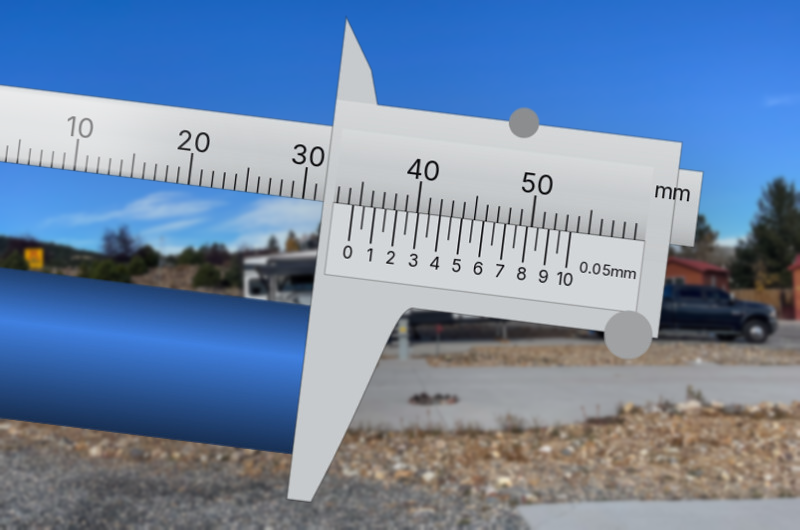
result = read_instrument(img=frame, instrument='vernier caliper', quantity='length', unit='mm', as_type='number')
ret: 34.4 mm
